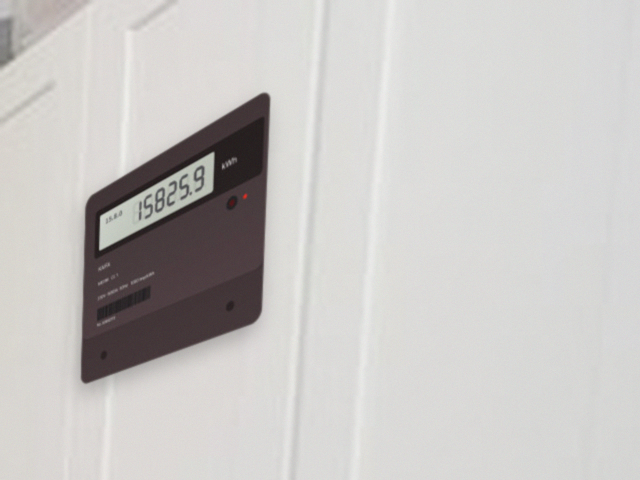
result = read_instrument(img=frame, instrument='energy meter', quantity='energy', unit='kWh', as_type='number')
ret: 15825.9 kWh
